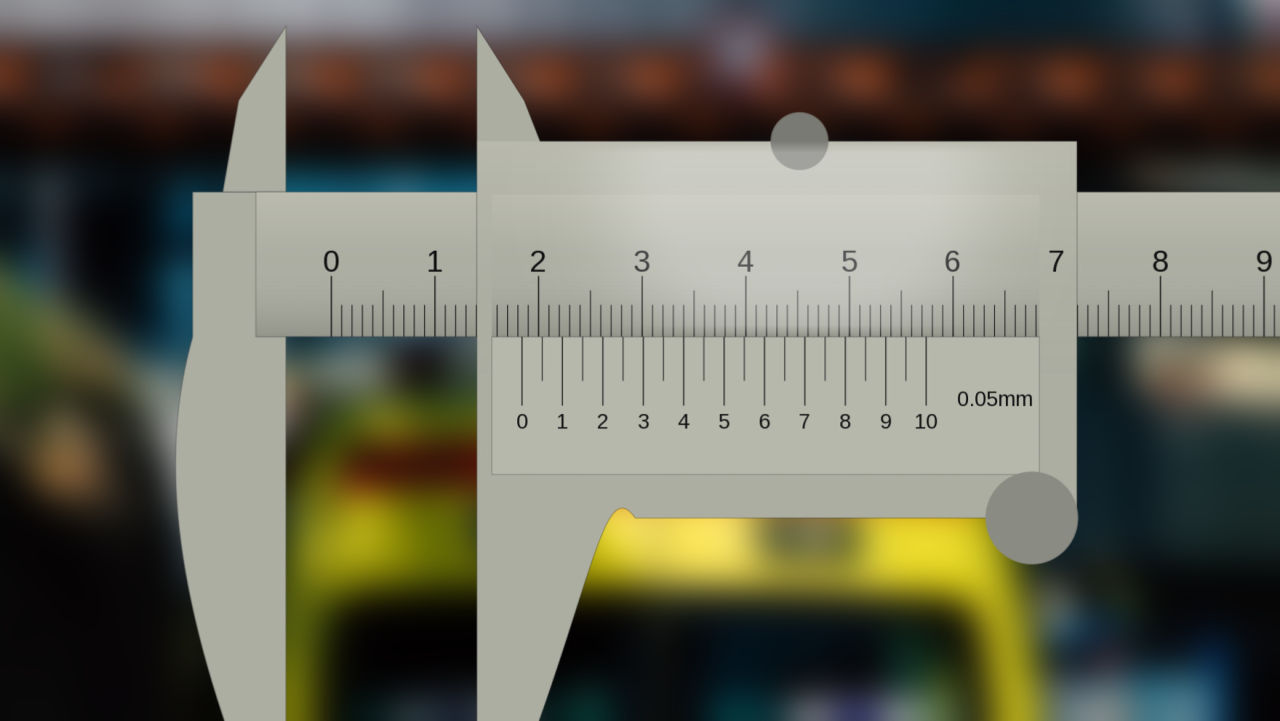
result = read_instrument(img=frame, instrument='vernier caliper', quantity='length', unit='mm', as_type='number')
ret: 18.4 mm
